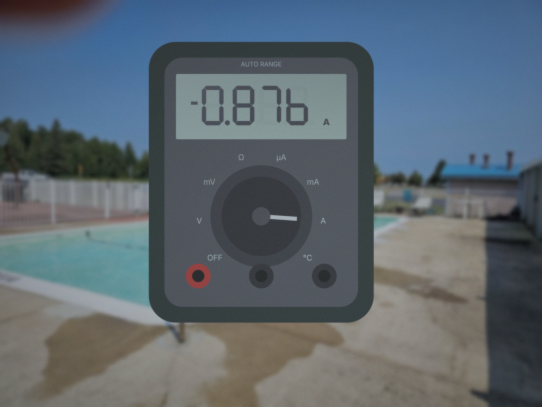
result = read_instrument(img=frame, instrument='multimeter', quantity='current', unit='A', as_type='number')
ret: -0.876 A
